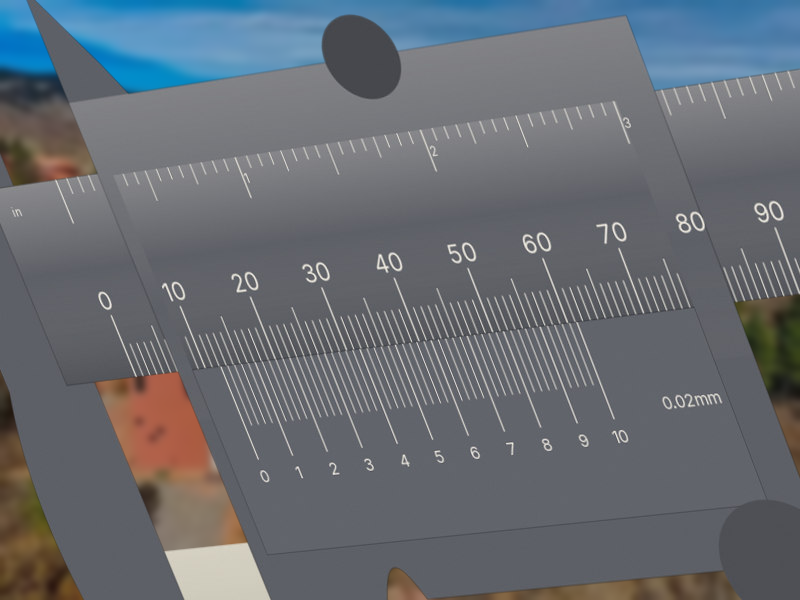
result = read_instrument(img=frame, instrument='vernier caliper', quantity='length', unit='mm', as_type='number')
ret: 12.2 mm
